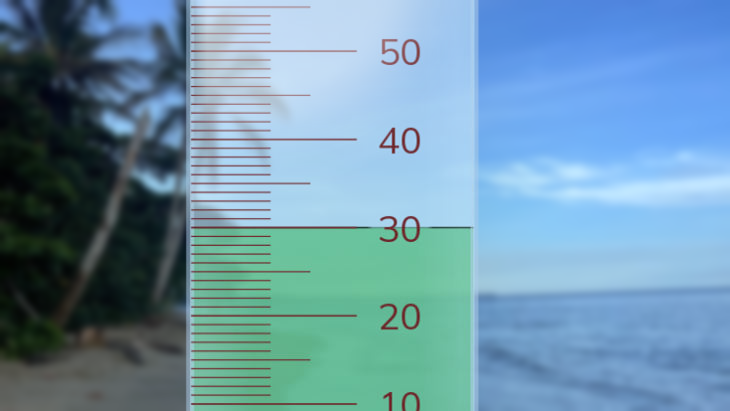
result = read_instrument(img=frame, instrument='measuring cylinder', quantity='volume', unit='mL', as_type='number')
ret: 30 mL
